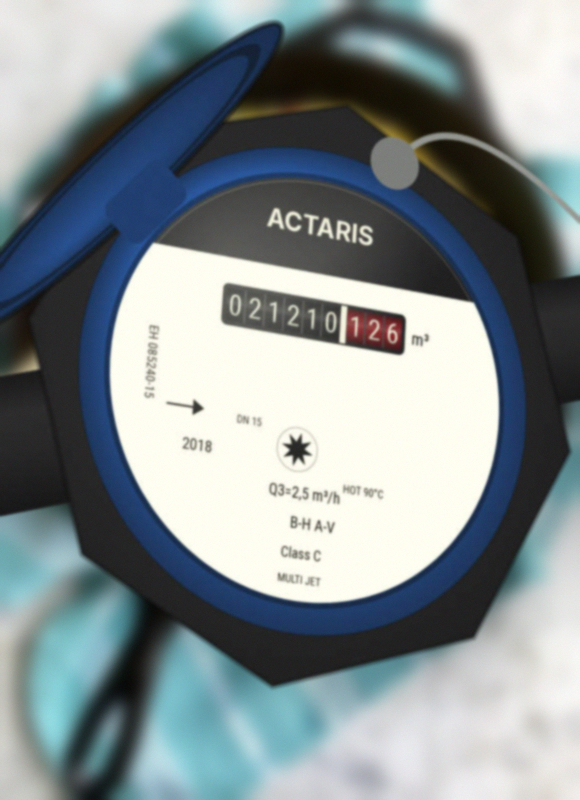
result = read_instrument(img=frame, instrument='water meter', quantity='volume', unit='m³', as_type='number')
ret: 21210.126 m³
